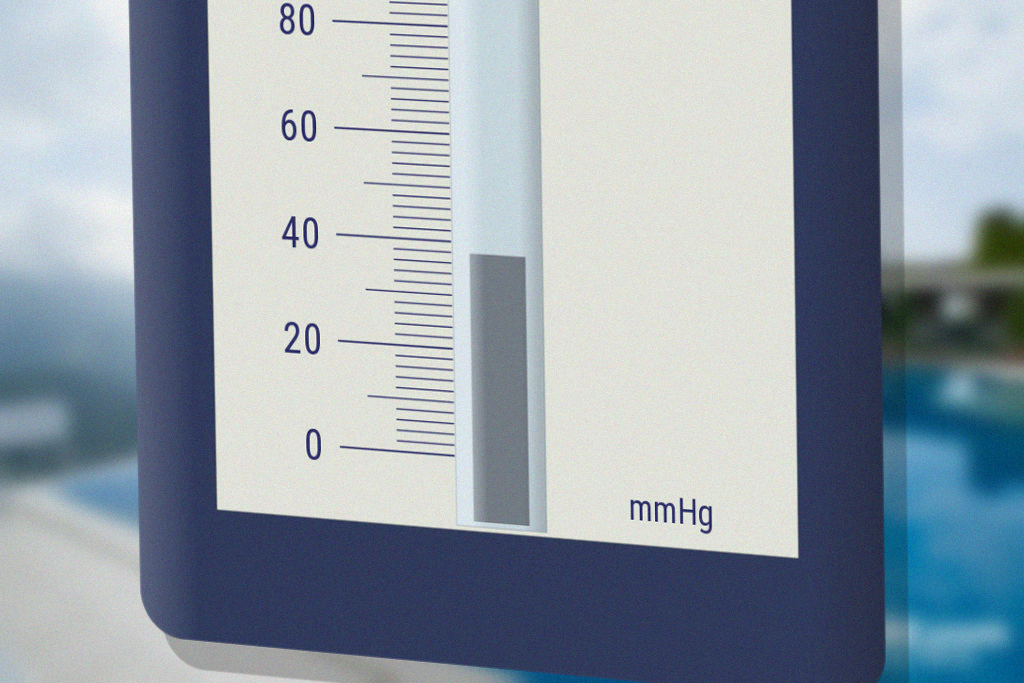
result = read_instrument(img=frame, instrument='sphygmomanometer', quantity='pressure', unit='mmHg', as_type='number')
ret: 38 mmHg
